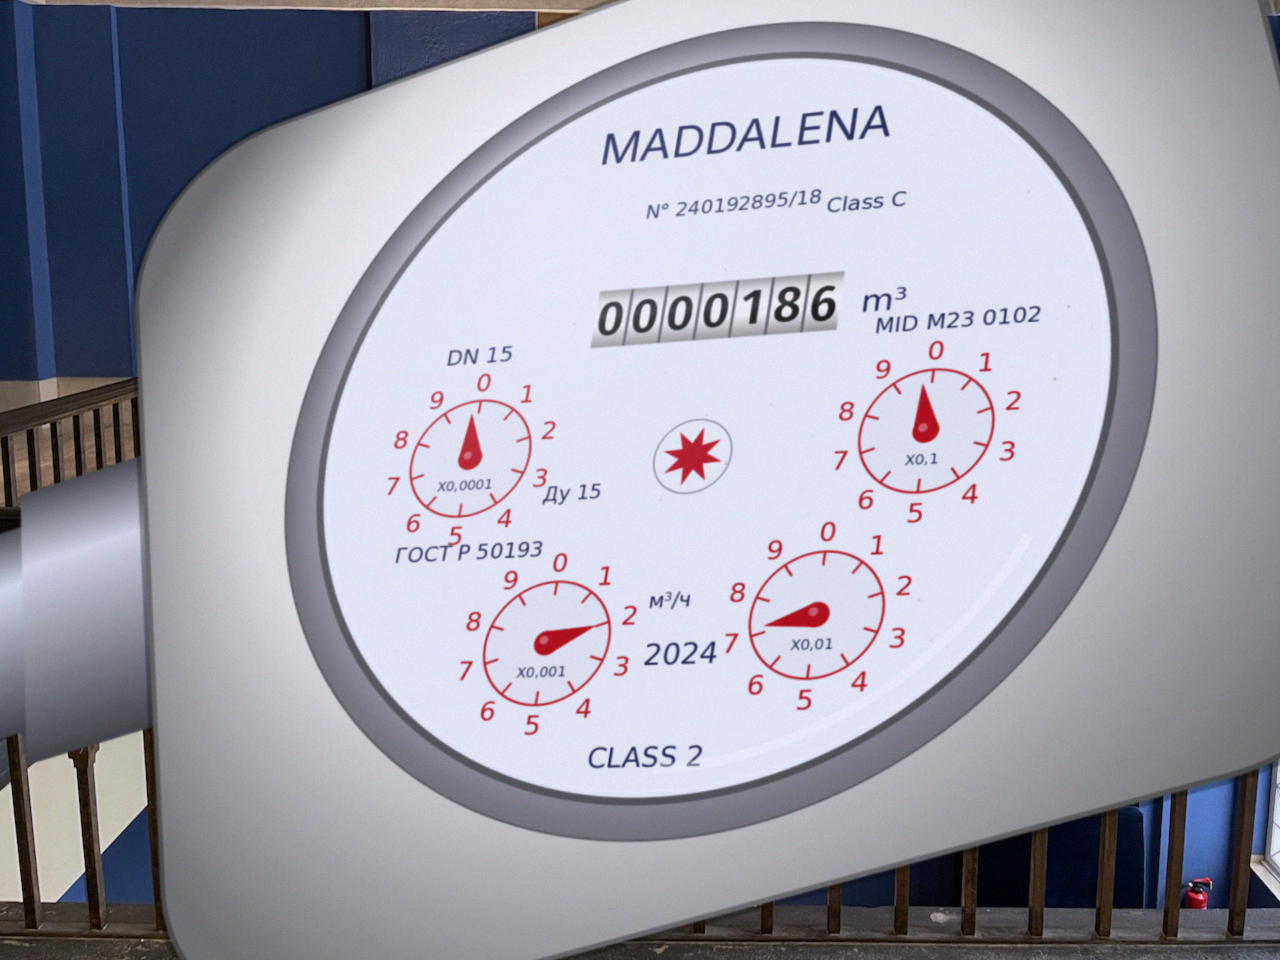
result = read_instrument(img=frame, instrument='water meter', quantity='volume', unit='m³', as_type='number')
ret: 185.9719 m³
